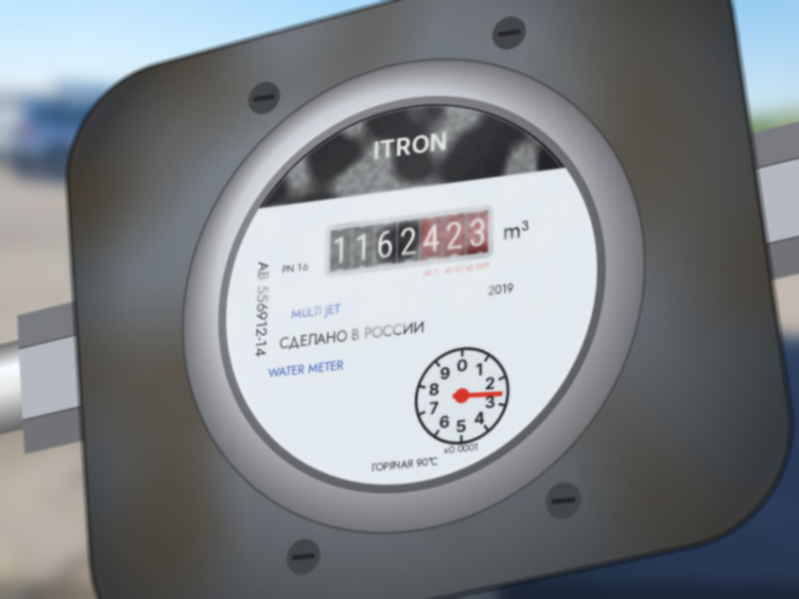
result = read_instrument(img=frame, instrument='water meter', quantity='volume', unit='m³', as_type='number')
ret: 1162.4232 m³
